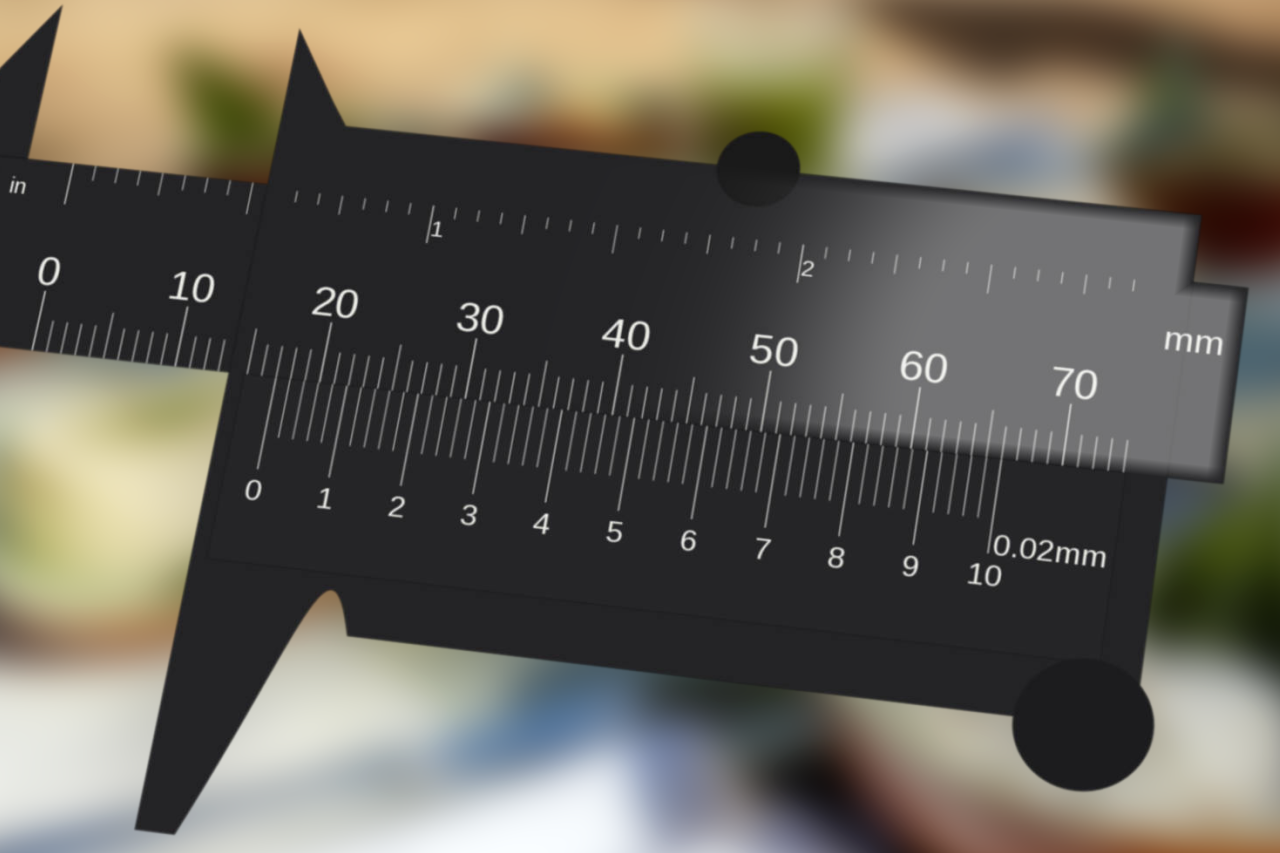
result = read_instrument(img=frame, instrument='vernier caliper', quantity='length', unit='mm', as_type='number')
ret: 17.0 mm
